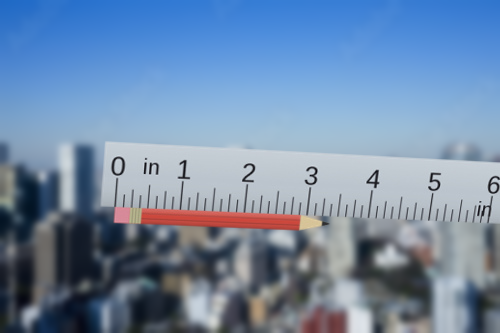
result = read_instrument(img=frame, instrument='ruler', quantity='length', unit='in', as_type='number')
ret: 3.375 in
